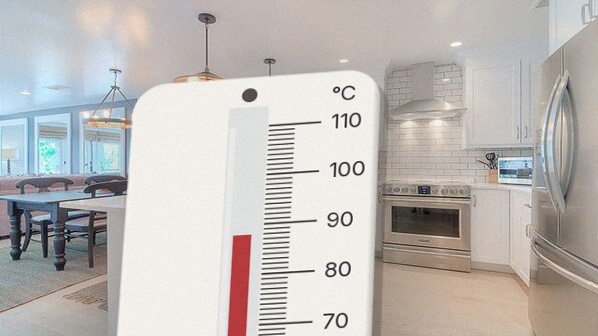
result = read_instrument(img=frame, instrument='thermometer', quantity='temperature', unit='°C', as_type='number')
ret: 88 °C
